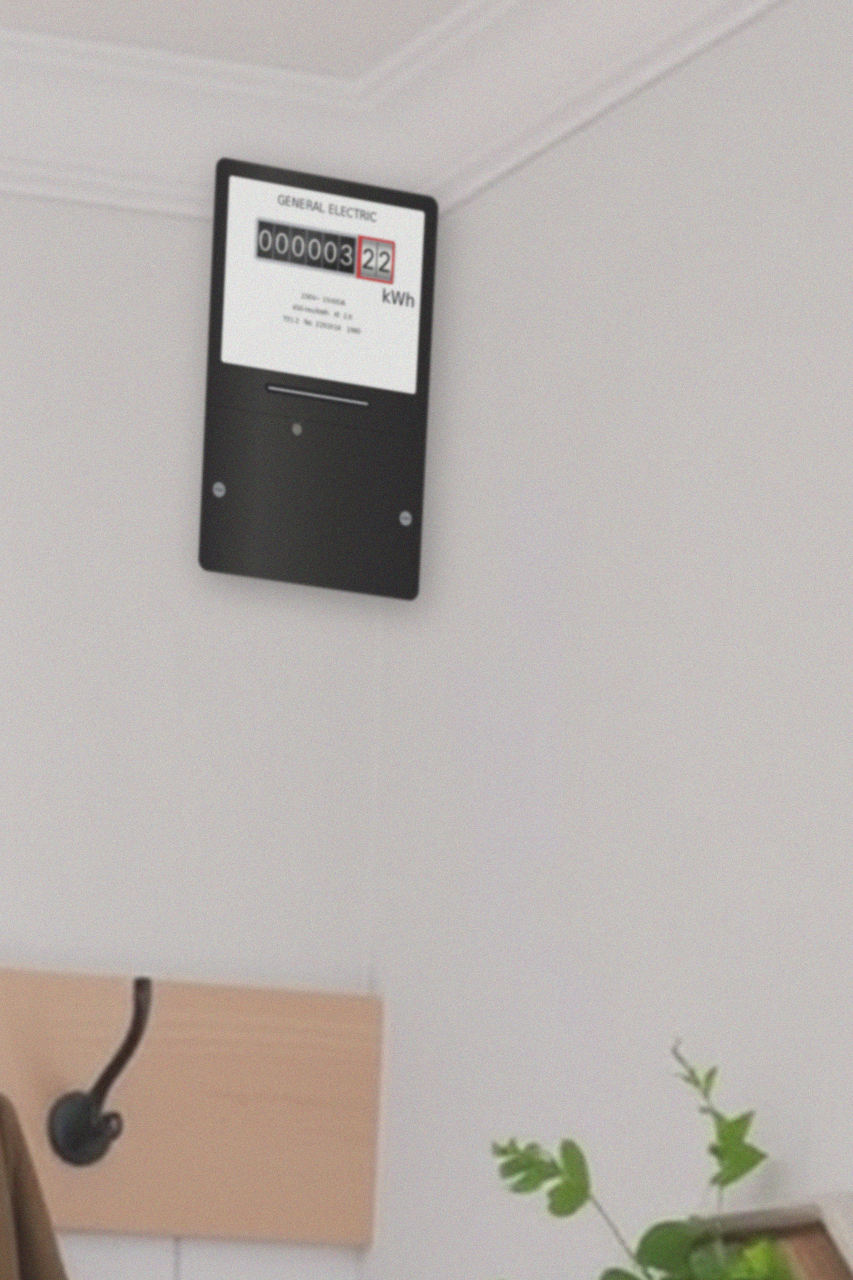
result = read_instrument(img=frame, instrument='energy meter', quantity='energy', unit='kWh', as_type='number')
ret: 3.22 kWh
